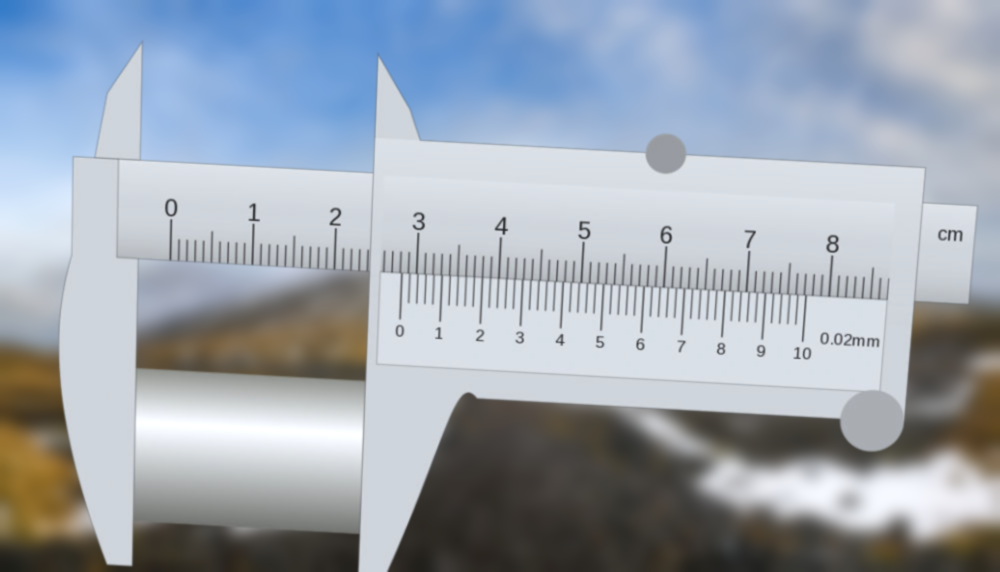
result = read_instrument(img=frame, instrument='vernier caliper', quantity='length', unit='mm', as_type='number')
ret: 28.2 mm
